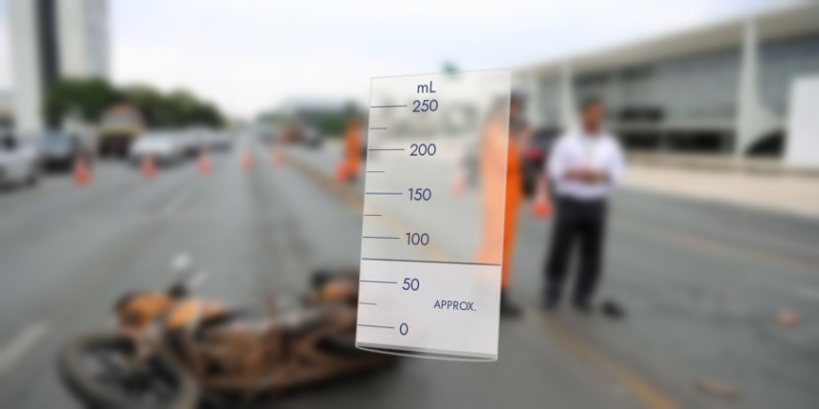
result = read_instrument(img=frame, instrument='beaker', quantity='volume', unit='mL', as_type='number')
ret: 75 mL
